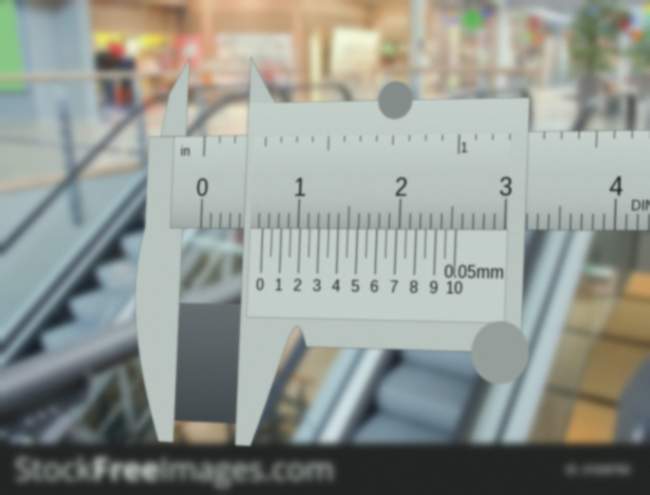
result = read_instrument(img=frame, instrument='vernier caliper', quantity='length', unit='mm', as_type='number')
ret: 6.4 mm
